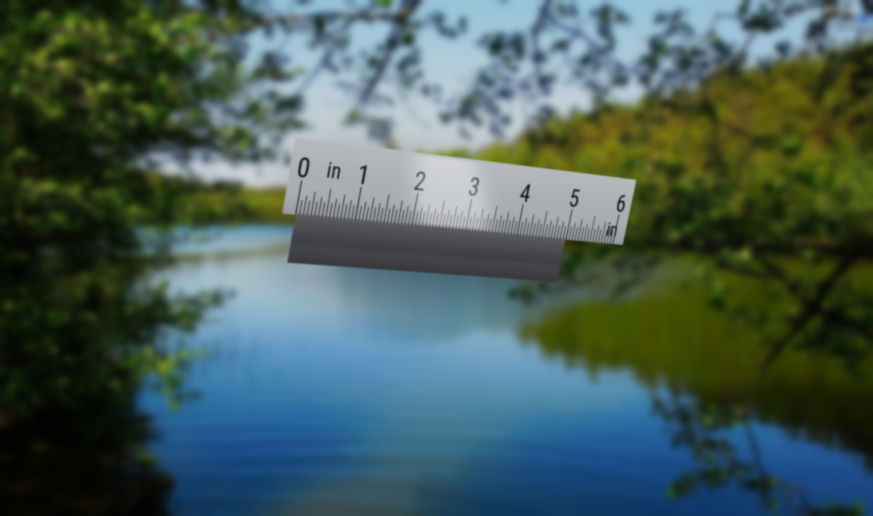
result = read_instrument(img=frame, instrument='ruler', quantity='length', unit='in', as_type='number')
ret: 5 in
